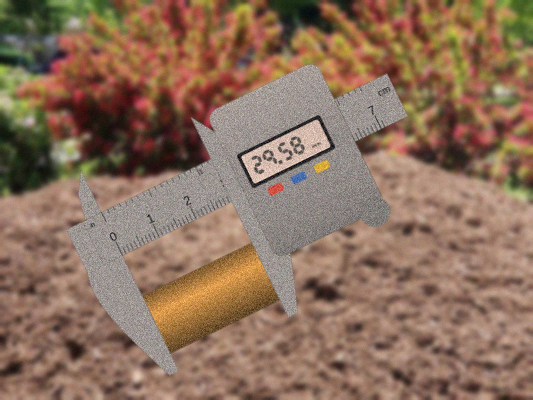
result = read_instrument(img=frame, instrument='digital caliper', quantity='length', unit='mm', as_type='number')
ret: 29.58 mm
